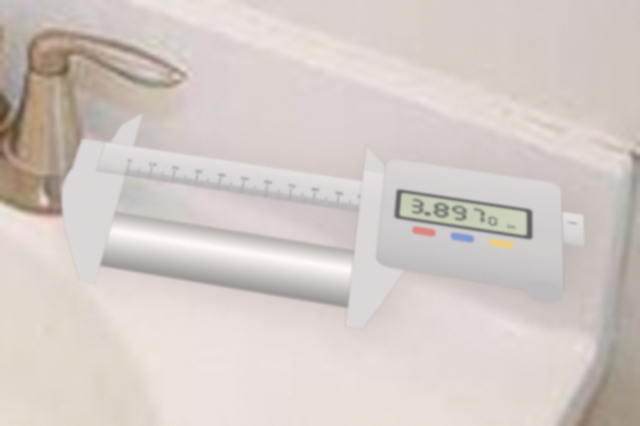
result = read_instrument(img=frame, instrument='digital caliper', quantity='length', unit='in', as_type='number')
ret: 3.8970 in
